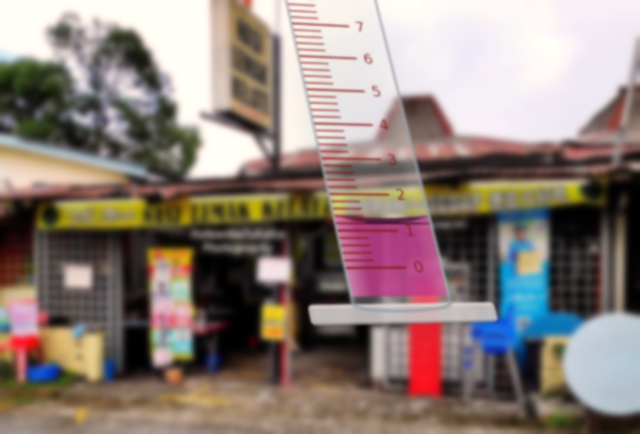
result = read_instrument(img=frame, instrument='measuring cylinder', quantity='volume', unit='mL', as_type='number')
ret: 1.2 mL
